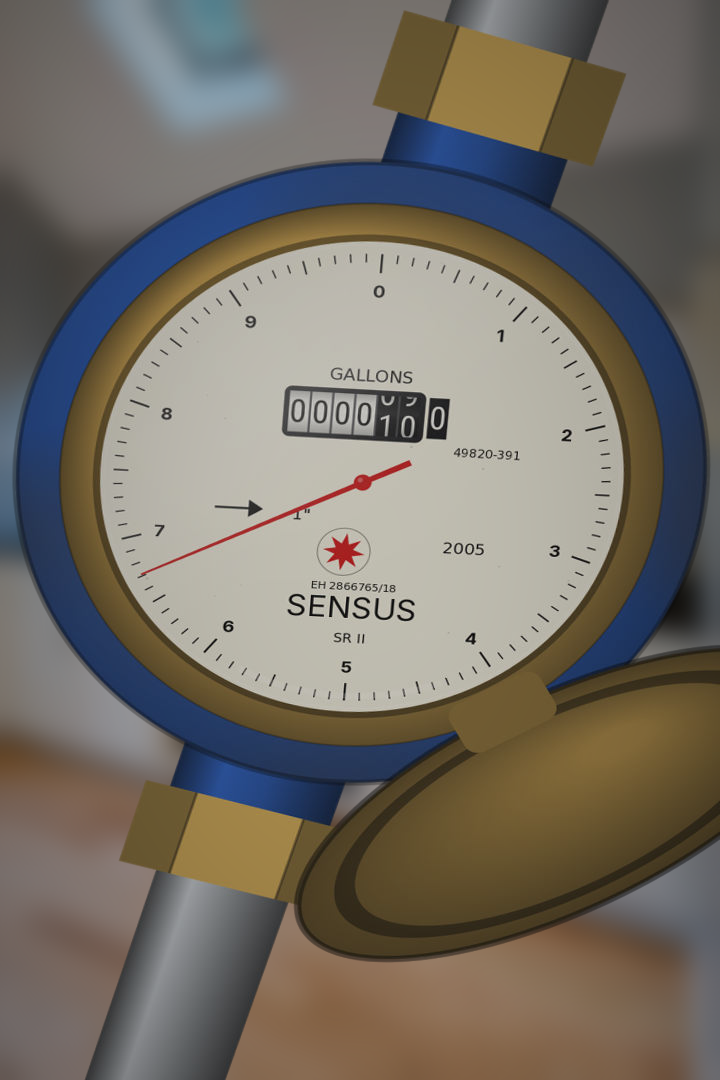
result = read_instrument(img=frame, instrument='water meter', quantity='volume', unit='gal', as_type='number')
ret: 96.7 gal
